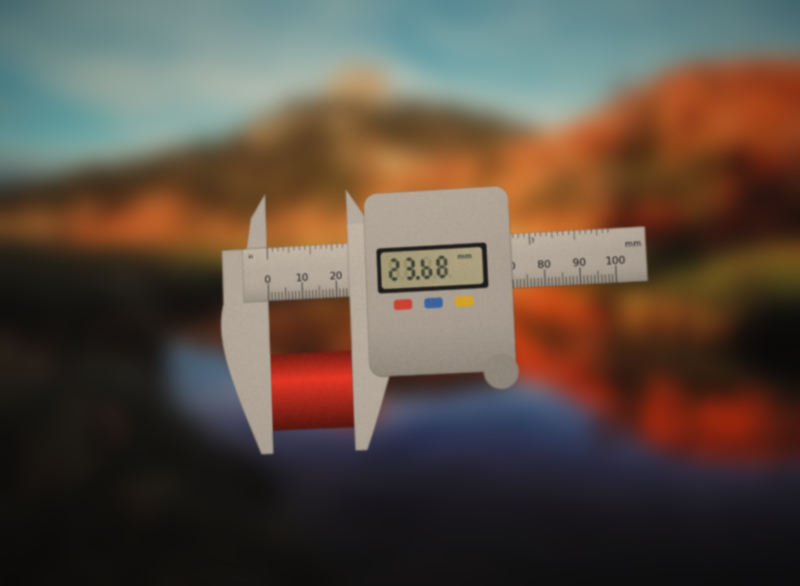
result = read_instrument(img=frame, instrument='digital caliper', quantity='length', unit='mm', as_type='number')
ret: 23.68 mm
